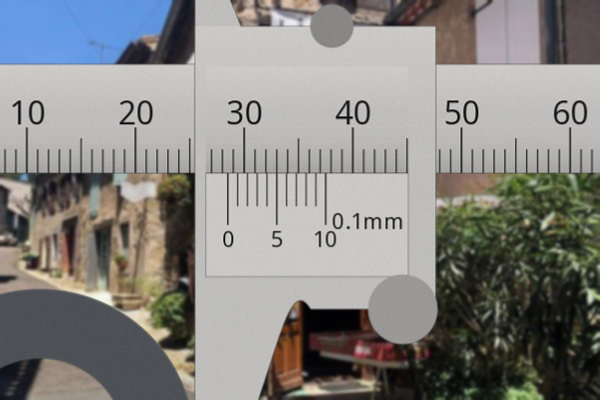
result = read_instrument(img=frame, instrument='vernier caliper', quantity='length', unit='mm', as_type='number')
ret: 28.5 mm
